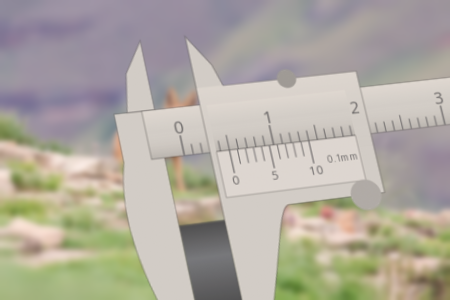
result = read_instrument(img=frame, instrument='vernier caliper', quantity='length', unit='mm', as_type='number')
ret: 5.0 mm
